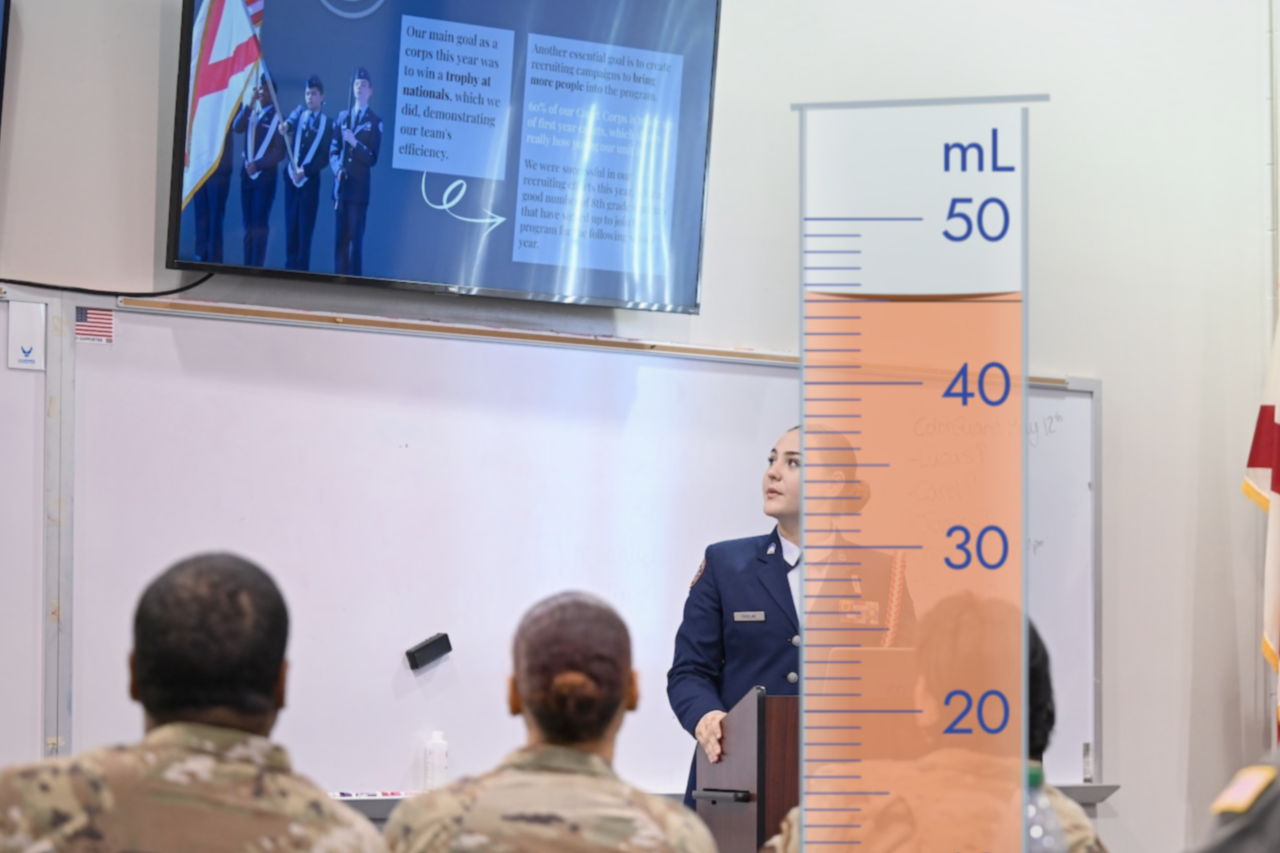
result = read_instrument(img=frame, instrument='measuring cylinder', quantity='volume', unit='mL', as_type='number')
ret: 45 mL
